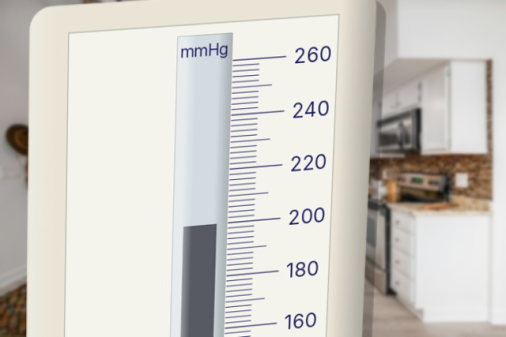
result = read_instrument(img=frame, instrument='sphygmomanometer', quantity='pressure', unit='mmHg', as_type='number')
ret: 200 mmHg
